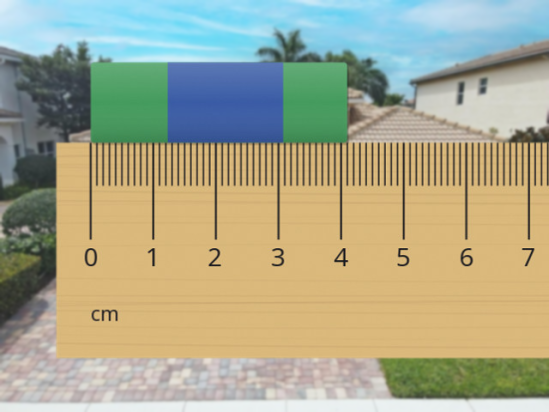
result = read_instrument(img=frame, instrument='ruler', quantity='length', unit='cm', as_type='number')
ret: 4.1 cm
